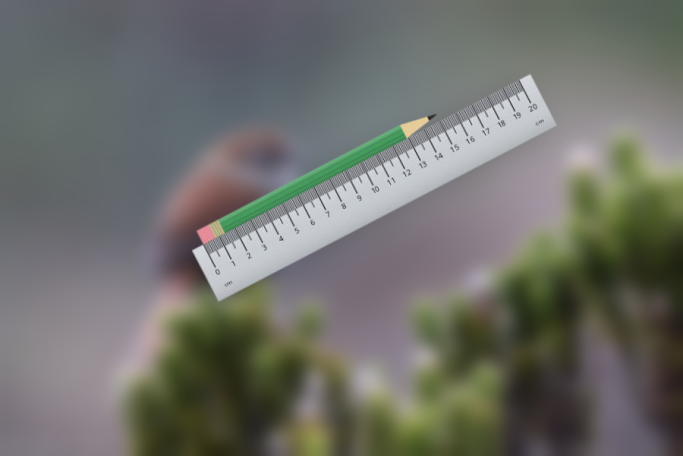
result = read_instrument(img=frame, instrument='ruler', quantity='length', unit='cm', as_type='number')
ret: 15 cm
